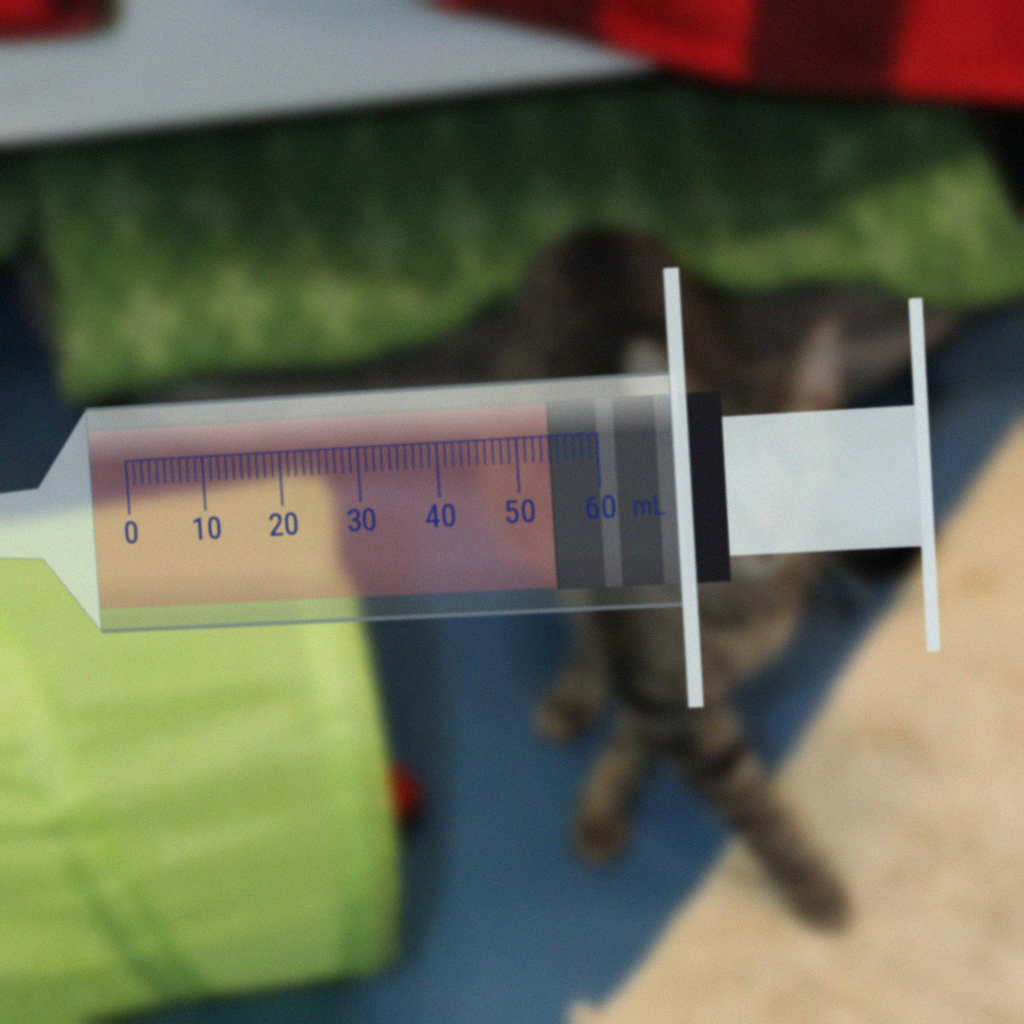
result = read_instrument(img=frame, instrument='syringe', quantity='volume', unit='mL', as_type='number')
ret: 54 mL
